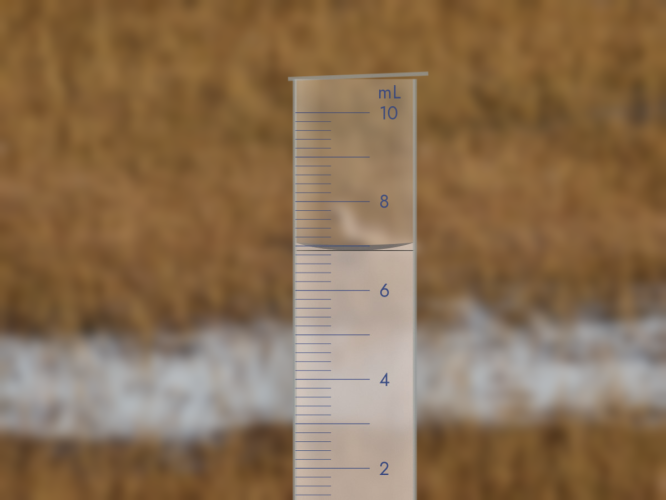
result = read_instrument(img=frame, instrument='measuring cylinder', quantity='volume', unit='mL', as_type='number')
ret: 6.9 mL
